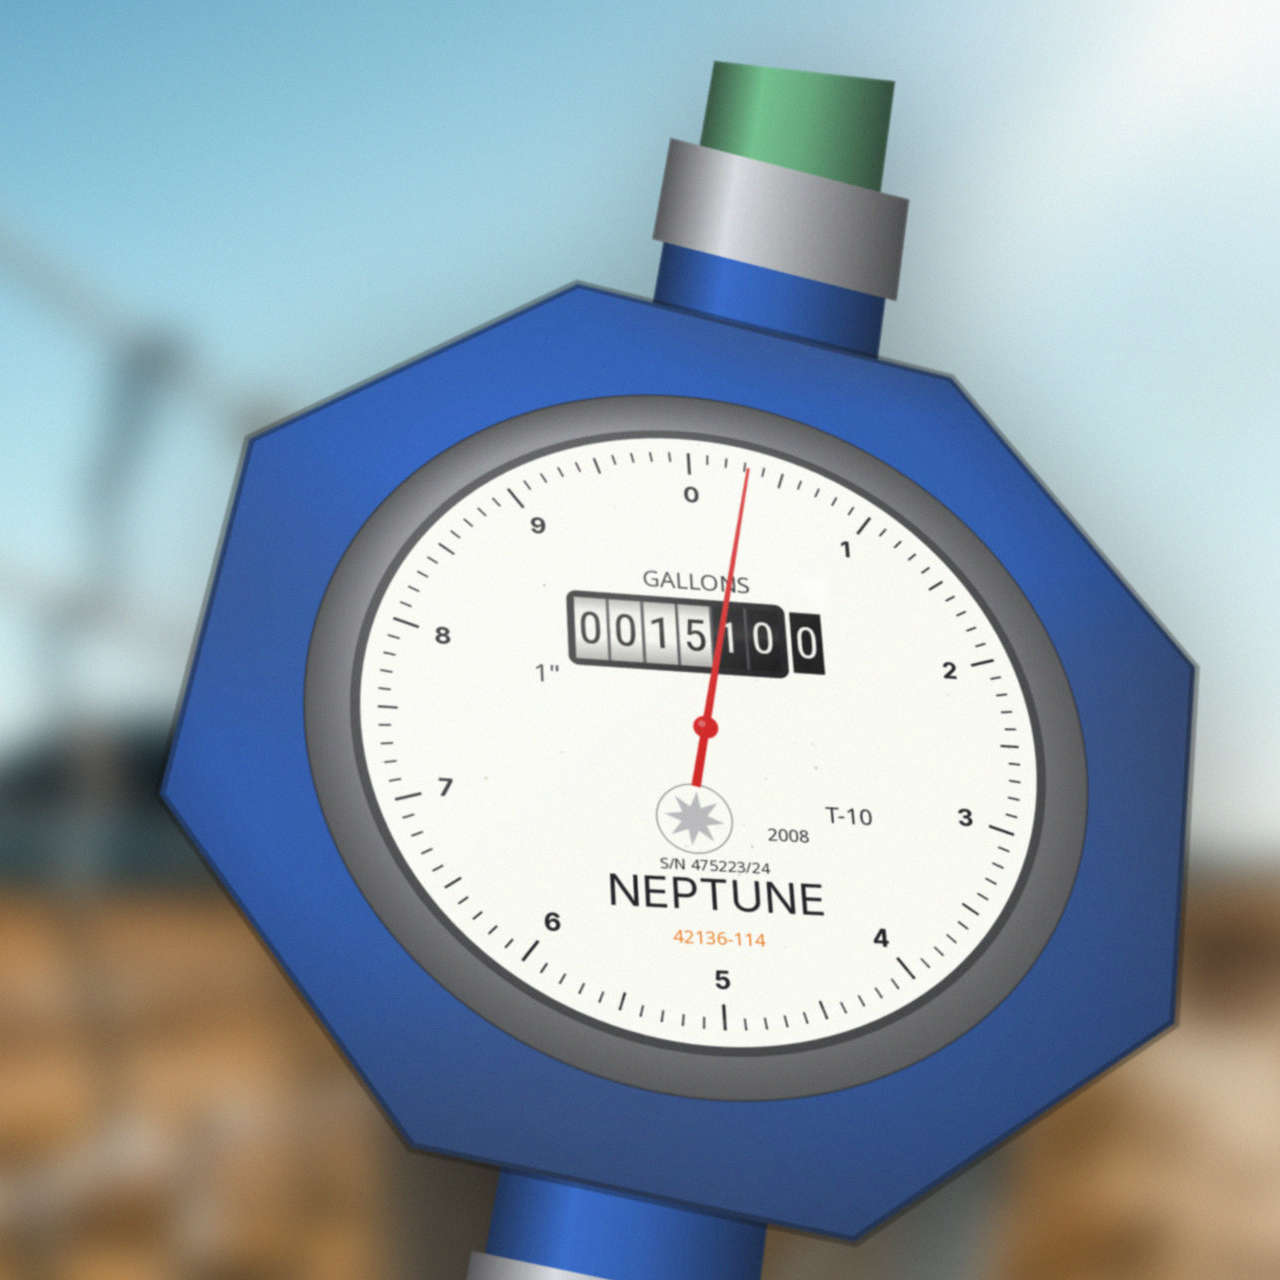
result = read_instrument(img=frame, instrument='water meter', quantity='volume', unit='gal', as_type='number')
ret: 15100.3 gal
